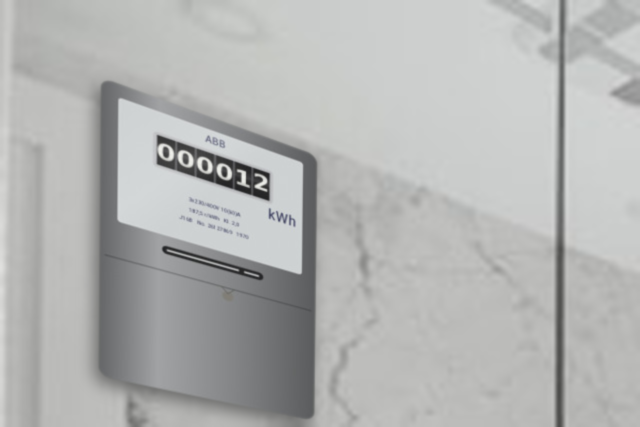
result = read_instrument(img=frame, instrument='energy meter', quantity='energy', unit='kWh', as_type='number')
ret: 12 kWh
